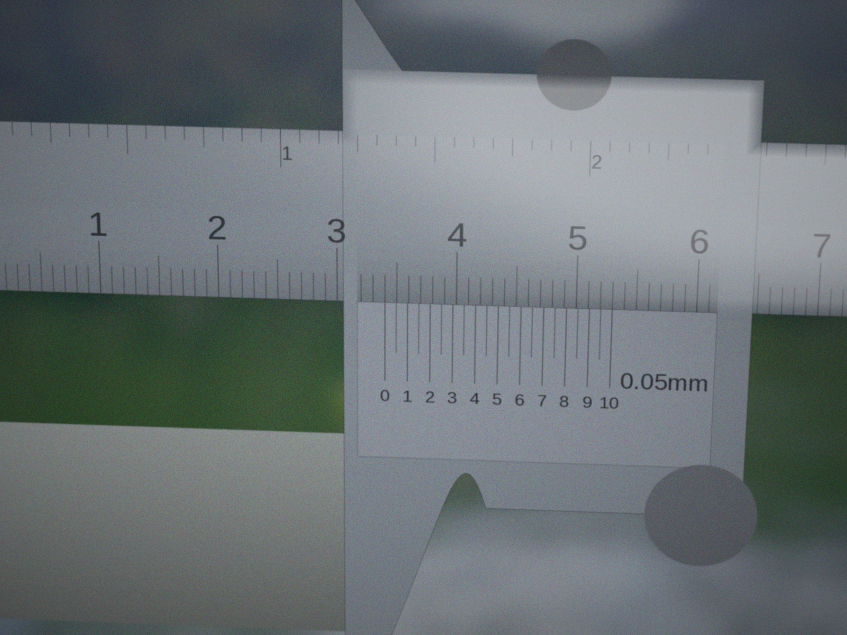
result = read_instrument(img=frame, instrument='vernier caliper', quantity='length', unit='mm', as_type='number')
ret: 34.0 mm
